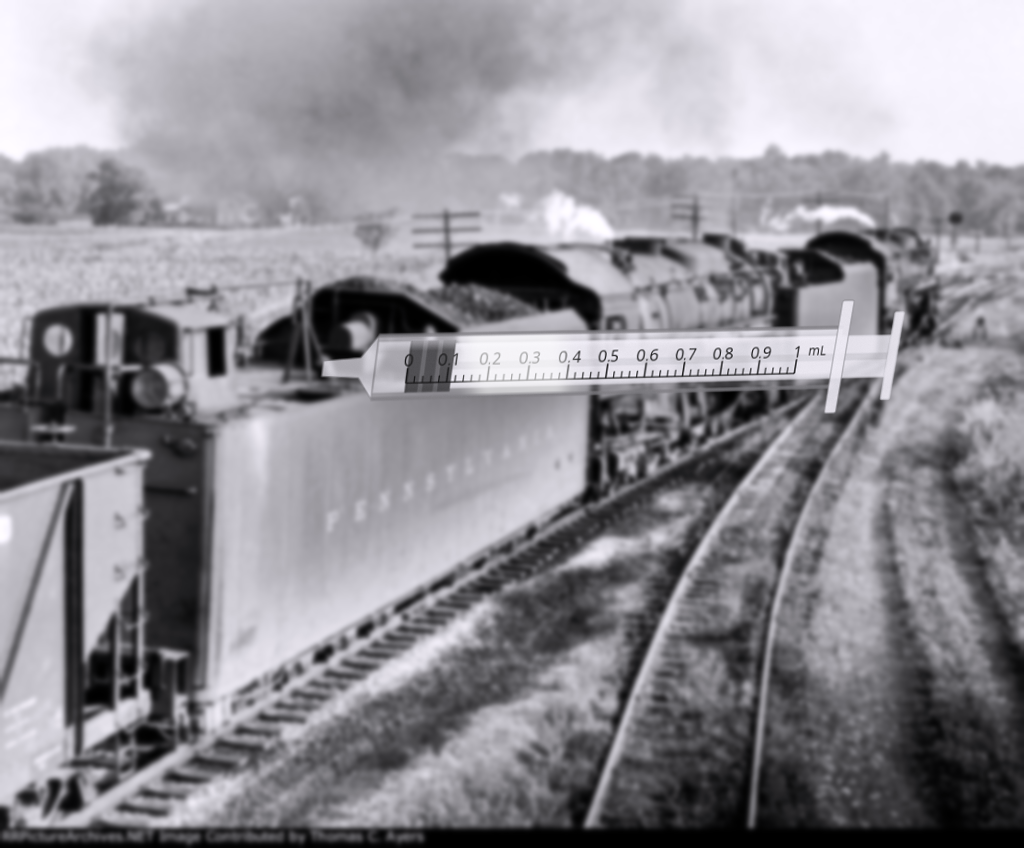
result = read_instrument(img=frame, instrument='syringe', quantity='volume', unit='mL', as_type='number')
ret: 0 mL
